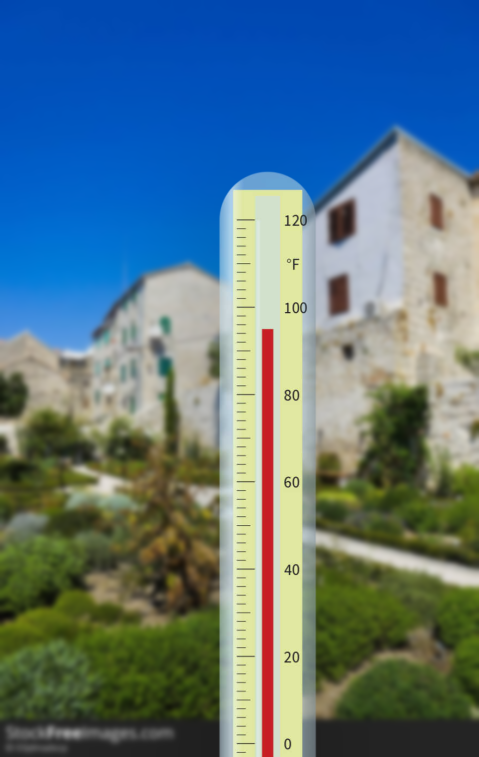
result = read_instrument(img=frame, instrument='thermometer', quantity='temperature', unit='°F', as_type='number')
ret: 95 °F
